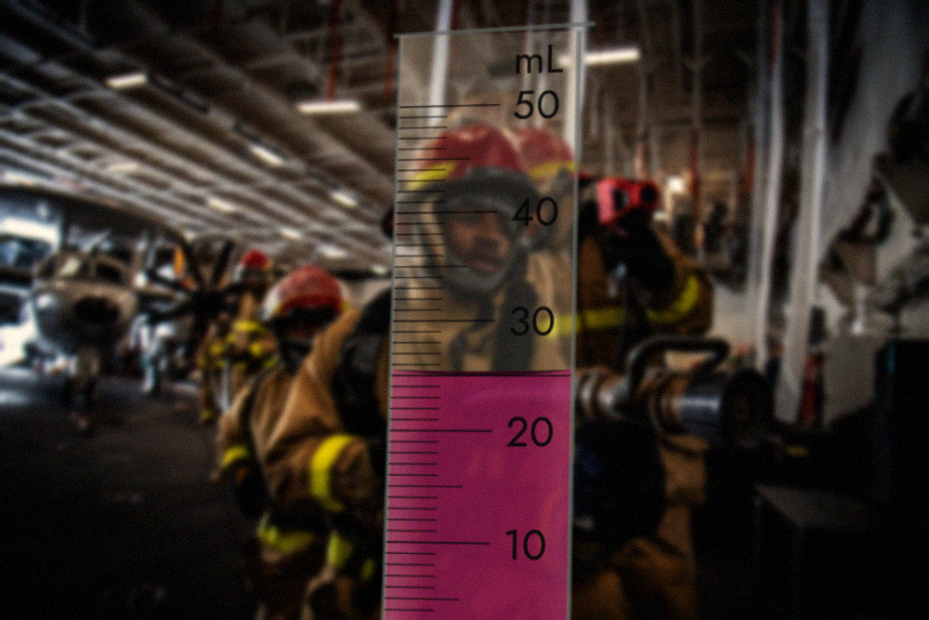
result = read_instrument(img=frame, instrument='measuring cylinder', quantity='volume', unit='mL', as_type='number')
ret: 25 mL
